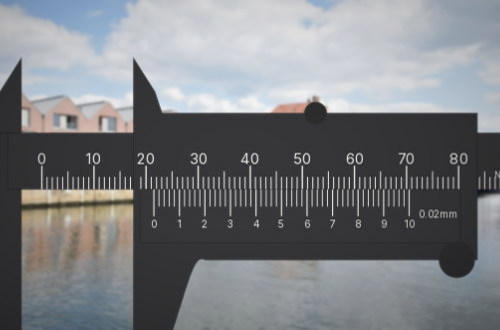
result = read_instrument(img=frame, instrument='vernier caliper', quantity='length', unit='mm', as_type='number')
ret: 21.5 mm
